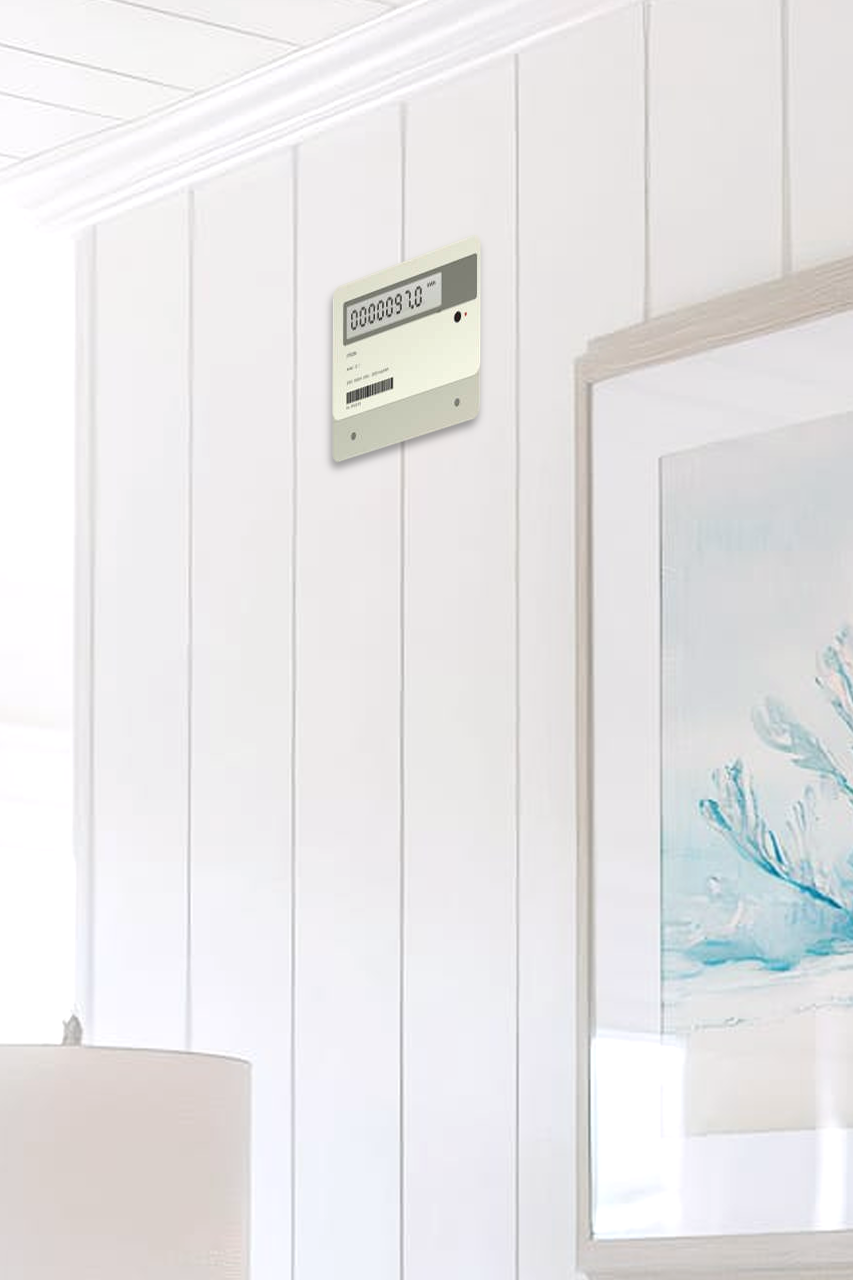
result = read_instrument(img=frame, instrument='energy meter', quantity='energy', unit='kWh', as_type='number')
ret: 97.0 kWh
